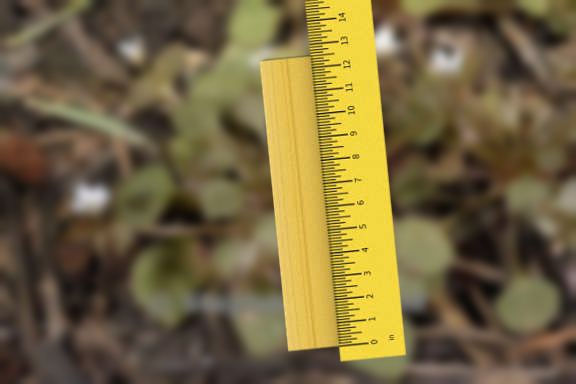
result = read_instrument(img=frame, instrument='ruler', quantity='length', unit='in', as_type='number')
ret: 12.5 in
